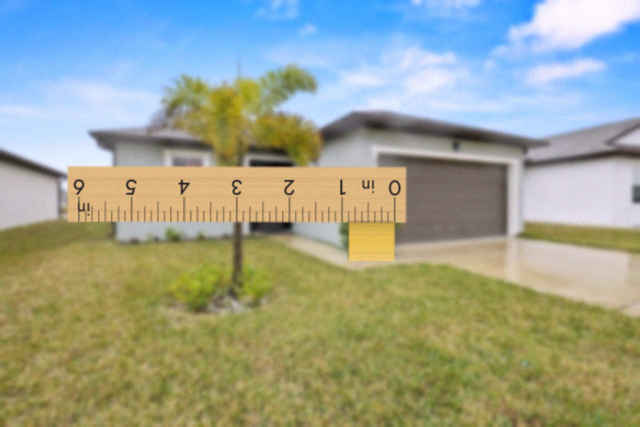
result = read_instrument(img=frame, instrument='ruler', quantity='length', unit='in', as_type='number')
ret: 0.875 in
